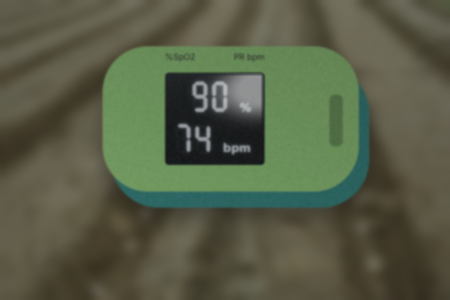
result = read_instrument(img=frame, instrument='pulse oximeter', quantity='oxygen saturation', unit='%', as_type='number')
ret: 90 %
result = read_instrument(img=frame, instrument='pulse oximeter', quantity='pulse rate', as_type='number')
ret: 74 bpm
